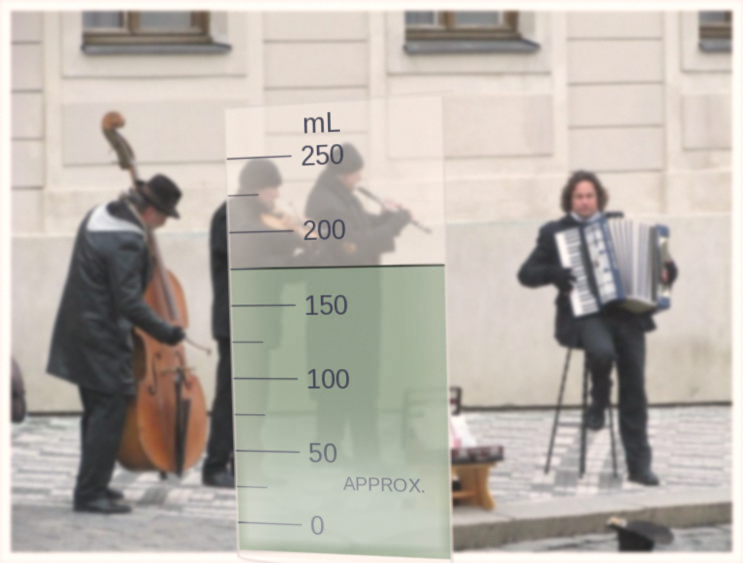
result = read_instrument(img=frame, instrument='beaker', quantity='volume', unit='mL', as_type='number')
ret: 175 mL
